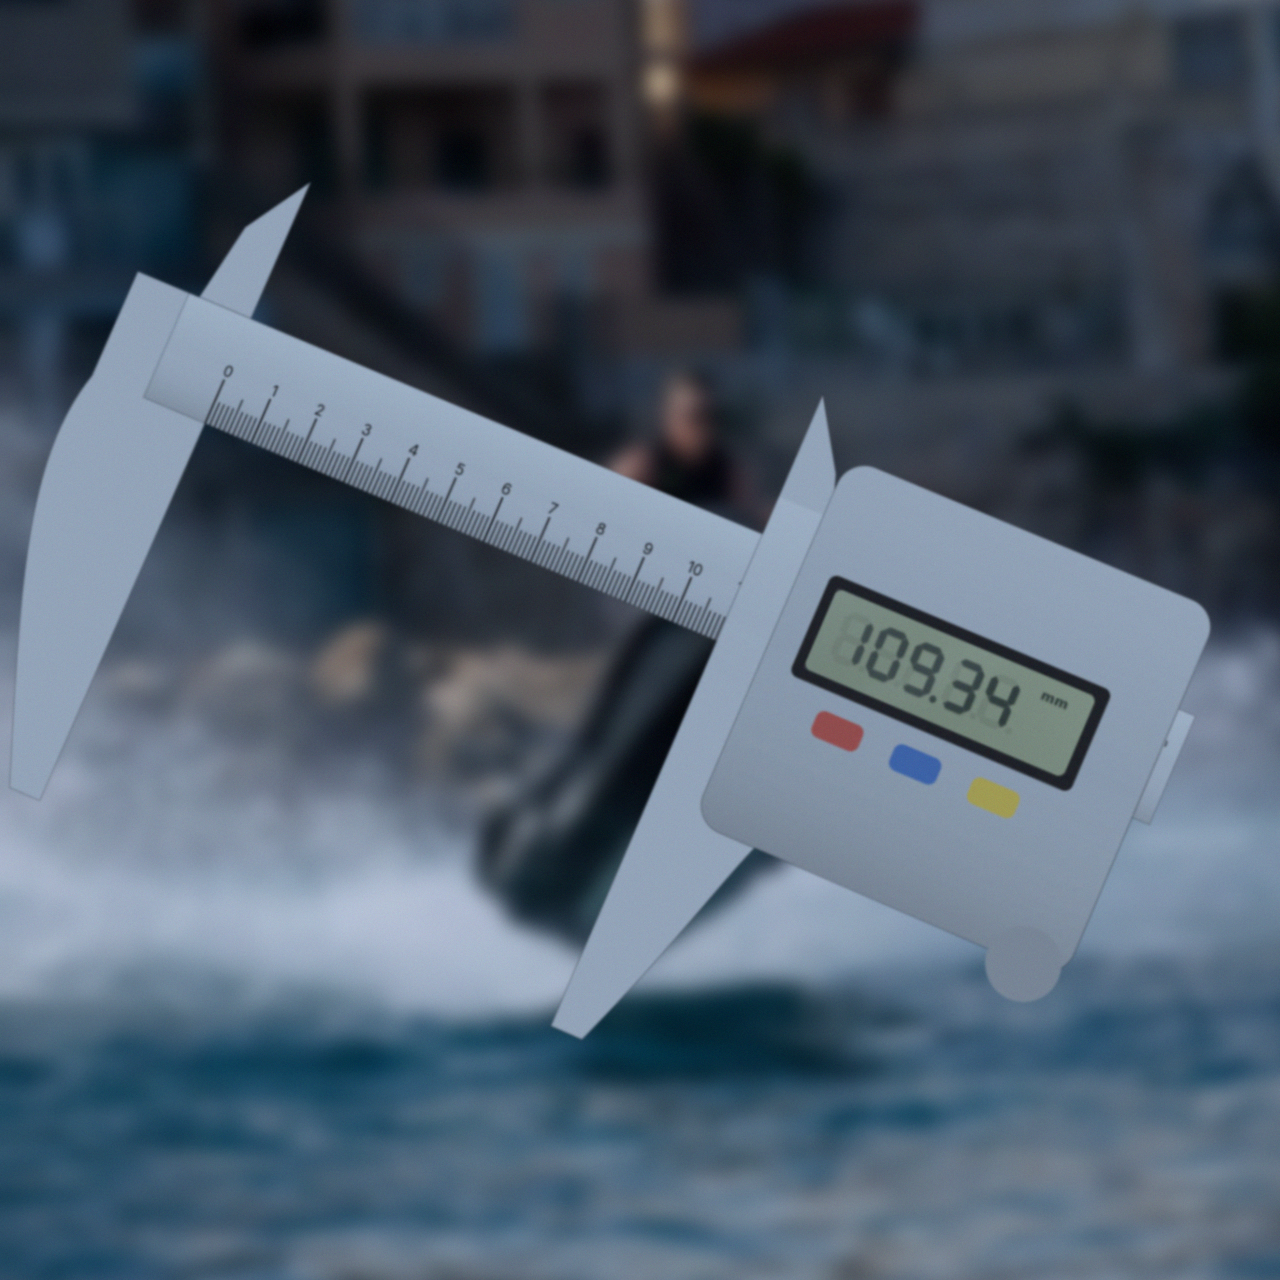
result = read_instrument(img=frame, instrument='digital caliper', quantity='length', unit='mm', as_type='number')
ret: 109.34 mm
